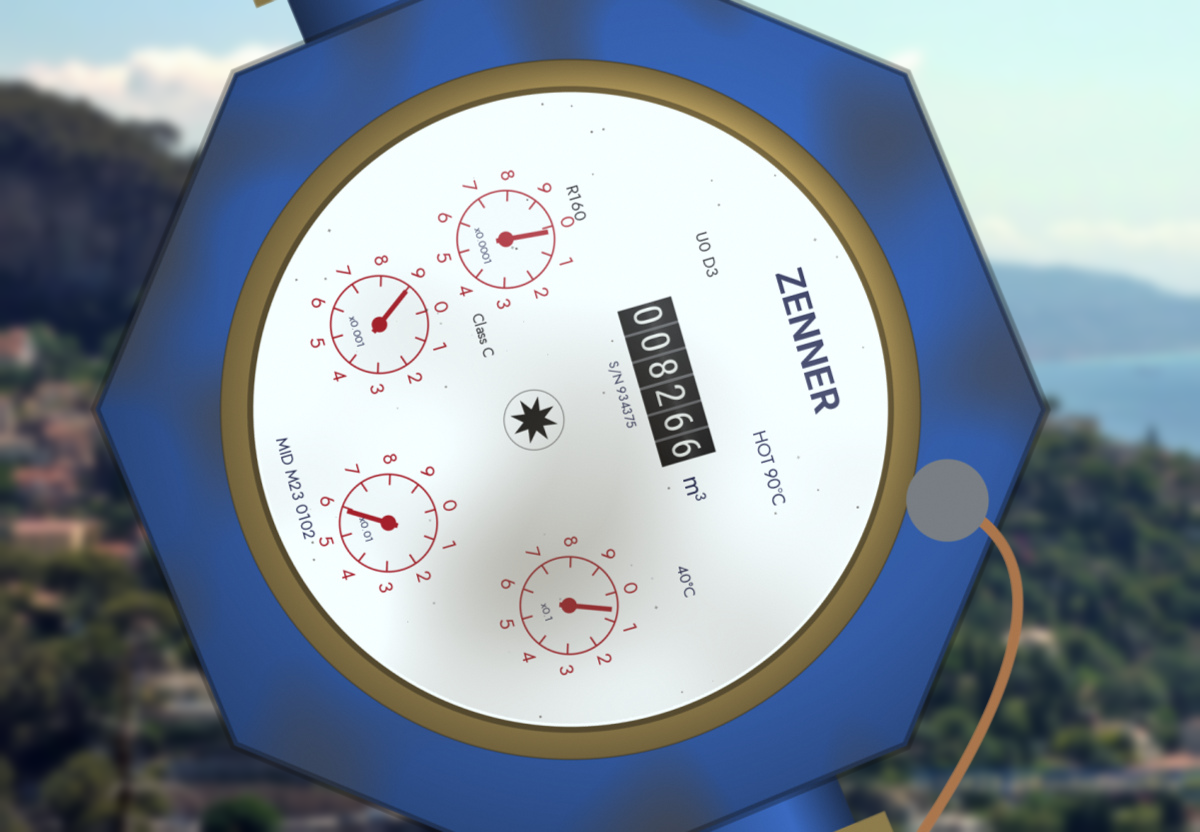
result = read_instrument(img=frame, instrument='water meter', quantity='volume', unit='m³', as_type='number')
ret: 8266.0590 m³
